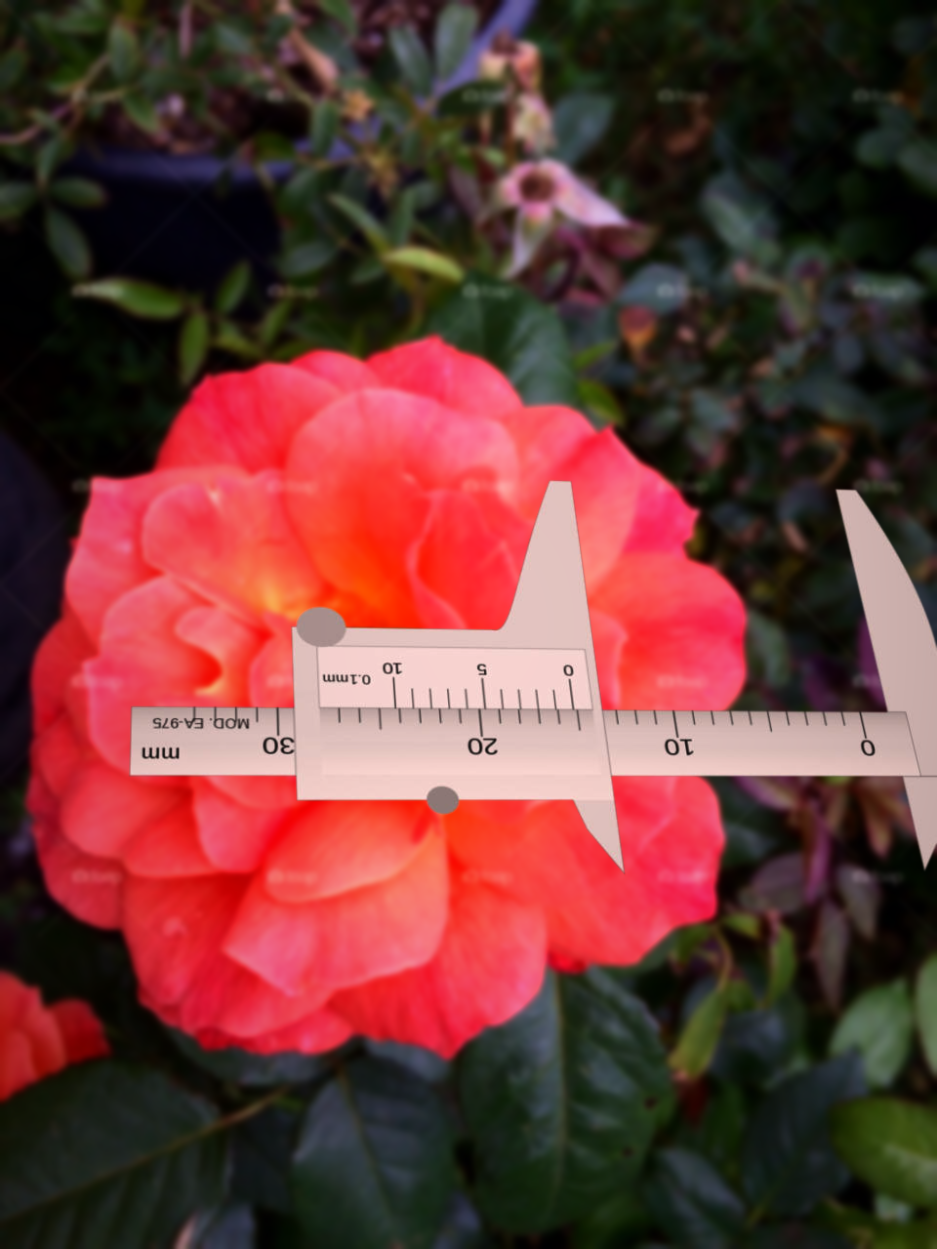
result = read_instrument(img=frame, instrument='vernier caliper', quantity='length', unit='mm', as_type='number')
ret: 15.2 mm
